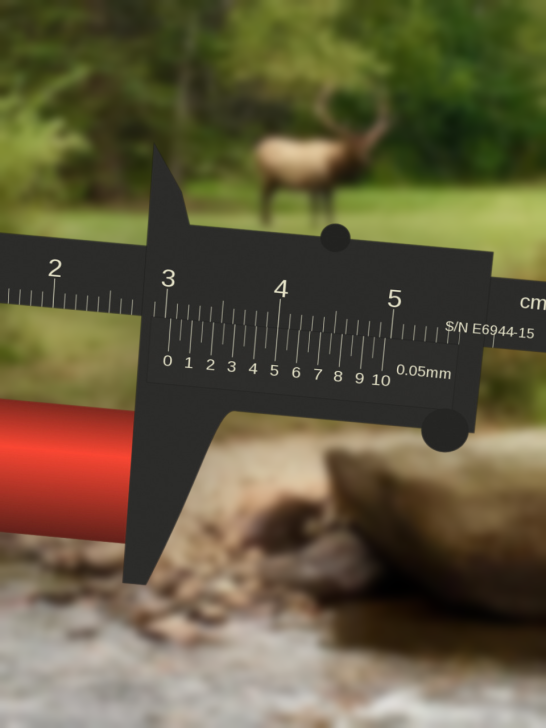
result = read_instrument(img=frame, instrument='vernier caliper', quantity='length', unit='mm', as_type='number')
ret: 30.5 mm
